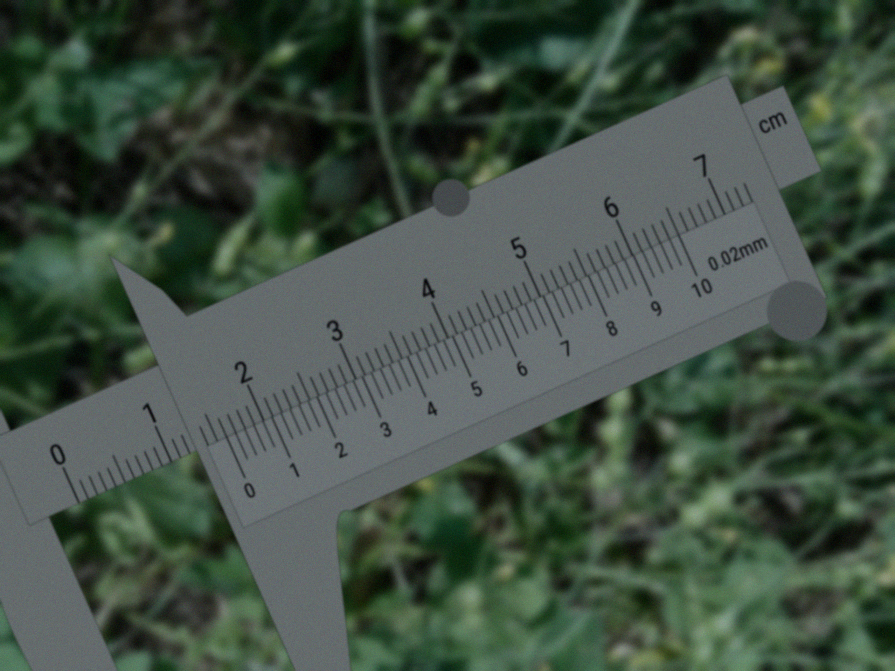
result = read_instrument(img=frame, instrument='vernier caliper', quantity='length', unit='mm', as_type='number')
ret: 16.0 mm
